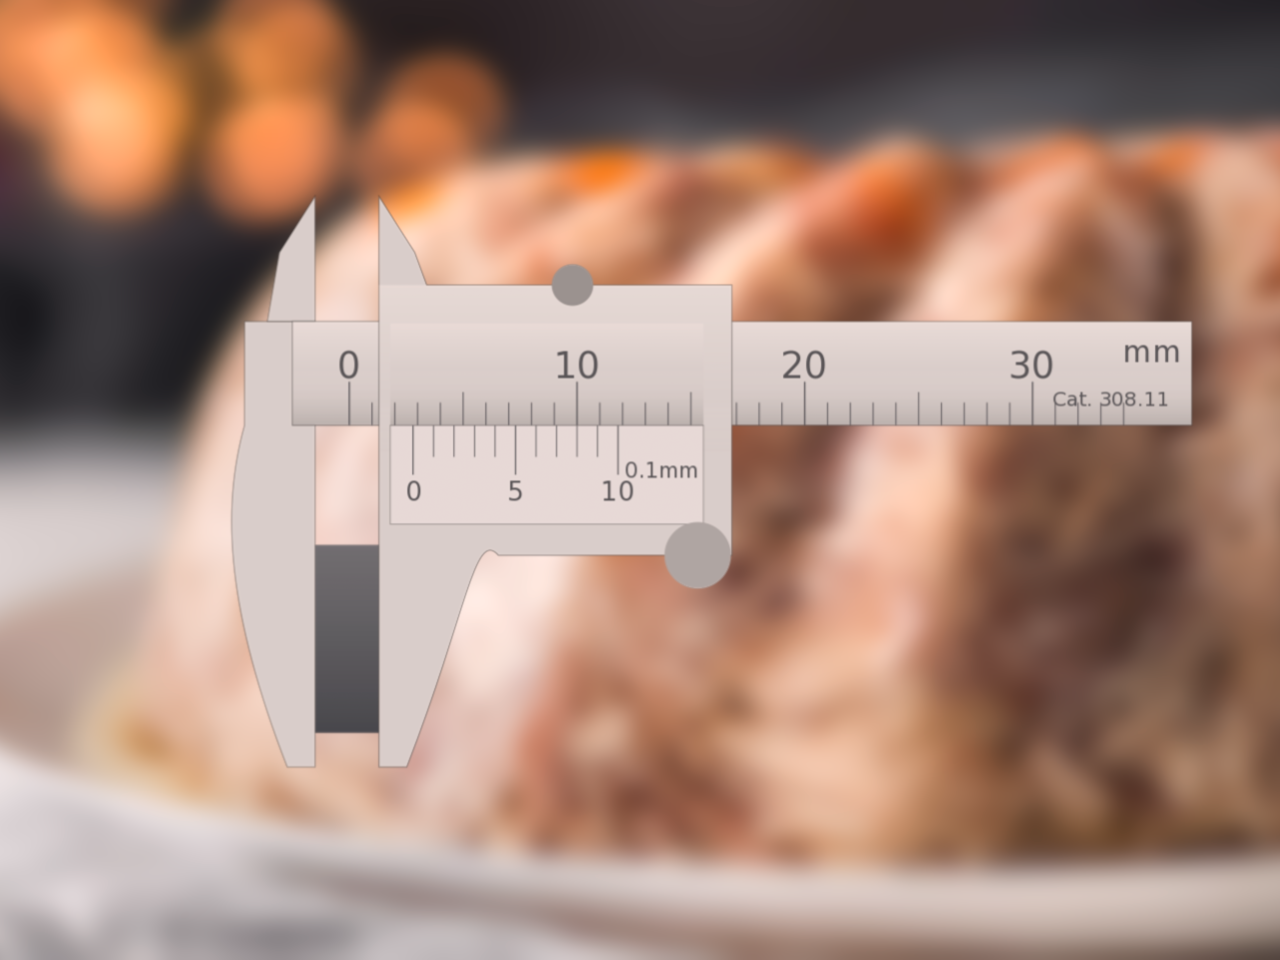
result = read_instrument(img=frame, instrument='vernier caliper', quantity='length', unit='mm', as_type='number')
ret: 2.8 mm
